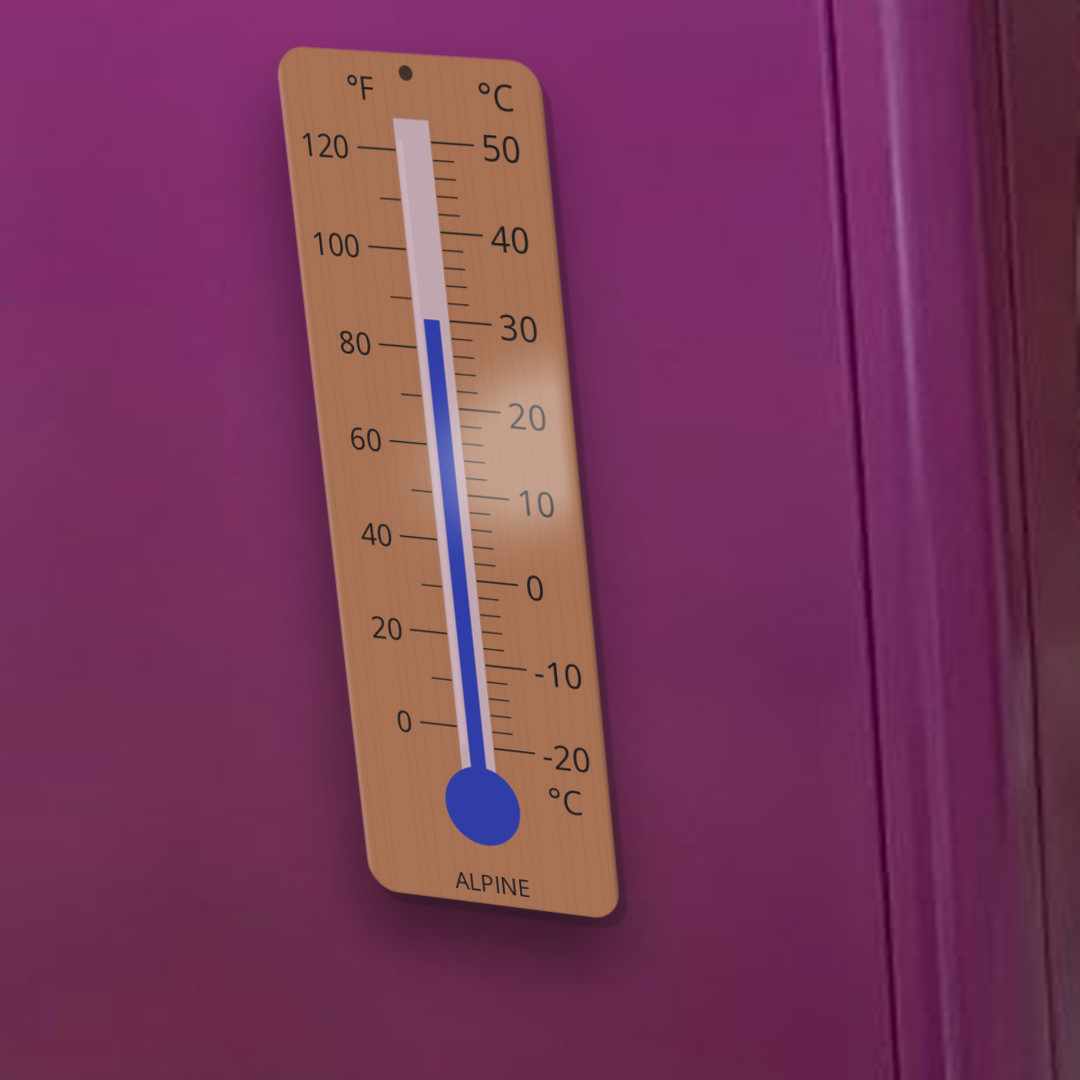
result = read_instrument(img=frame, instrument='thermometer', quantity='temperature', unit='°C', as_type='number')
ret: 30 °C
